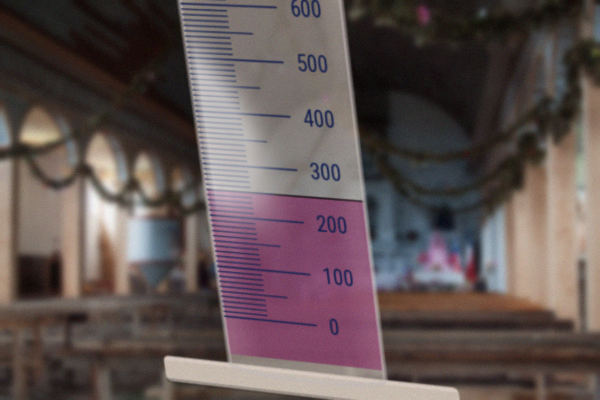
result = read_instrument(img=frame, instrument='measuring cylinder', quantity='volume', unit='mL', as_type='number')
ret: 250 mL
